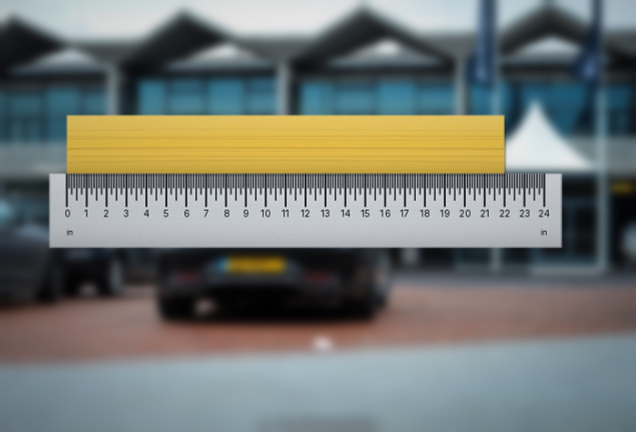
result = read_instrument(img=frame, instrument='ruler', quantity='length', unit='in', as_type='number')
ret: 22 in
